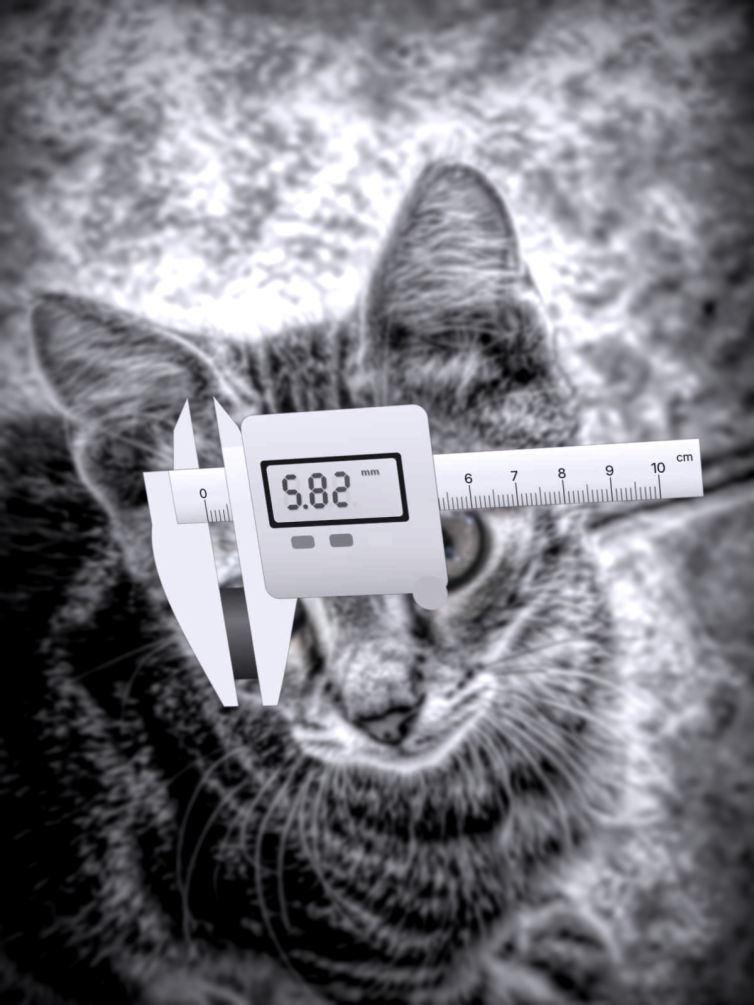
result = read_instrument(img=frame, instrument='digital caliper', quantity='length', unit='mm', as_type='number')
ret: 5.82 mm
